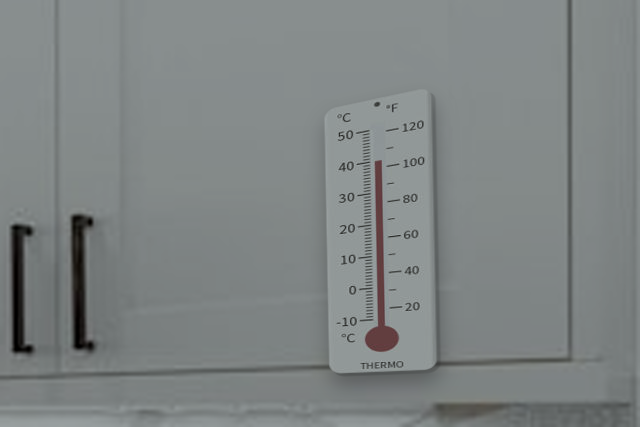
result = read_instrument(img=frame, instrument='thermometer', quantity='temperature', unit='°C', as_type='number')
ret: 40 °C
